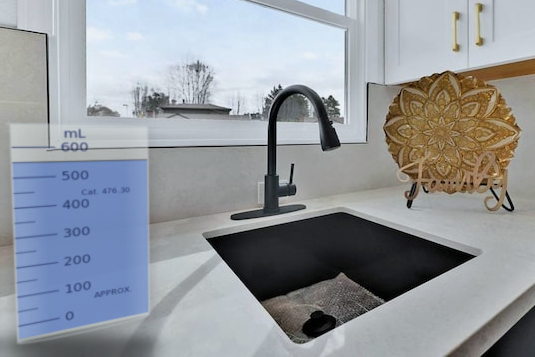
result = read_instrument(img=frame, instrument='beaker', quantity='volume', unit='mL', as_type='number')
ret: 550 mL
